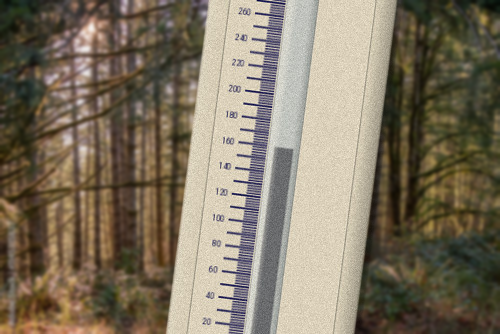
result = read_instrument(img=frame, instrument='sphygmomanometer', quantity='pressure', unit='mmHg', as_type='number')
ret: 160 mmHg
